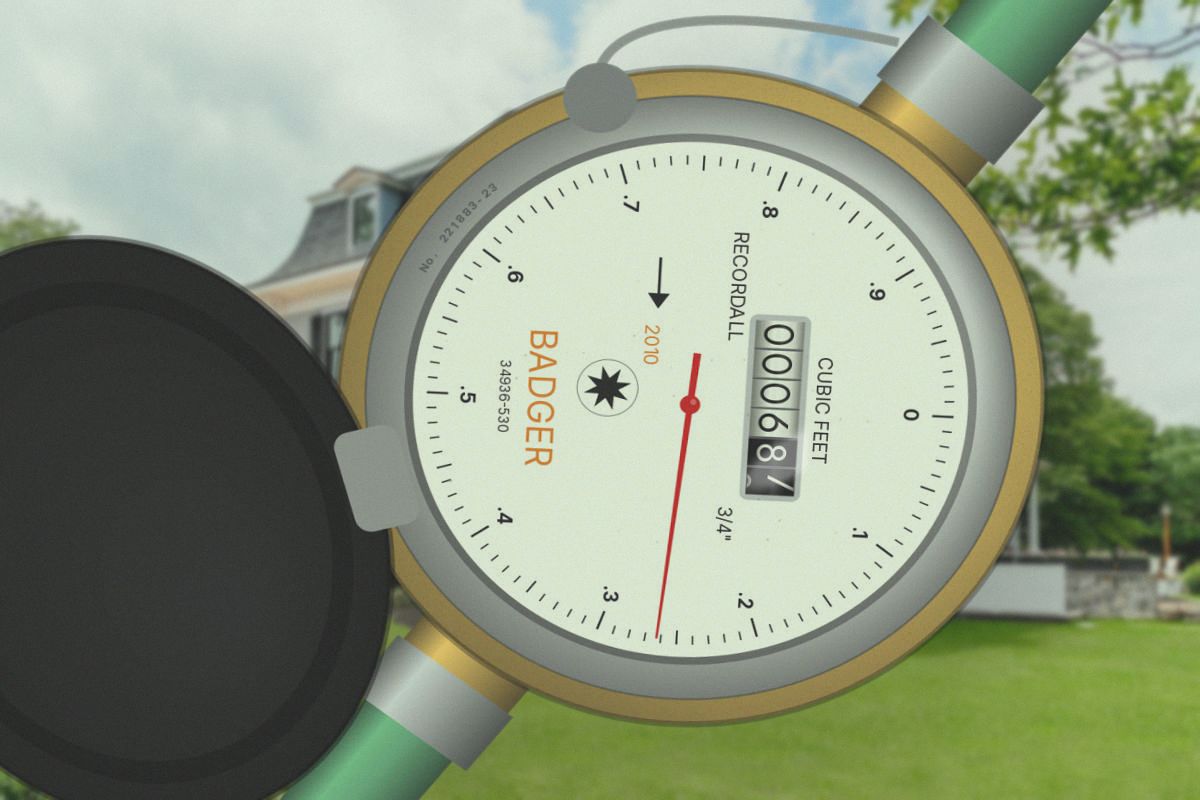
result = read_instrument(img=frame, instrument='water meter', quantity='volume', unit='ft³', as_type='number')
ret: 687.26 ft³
